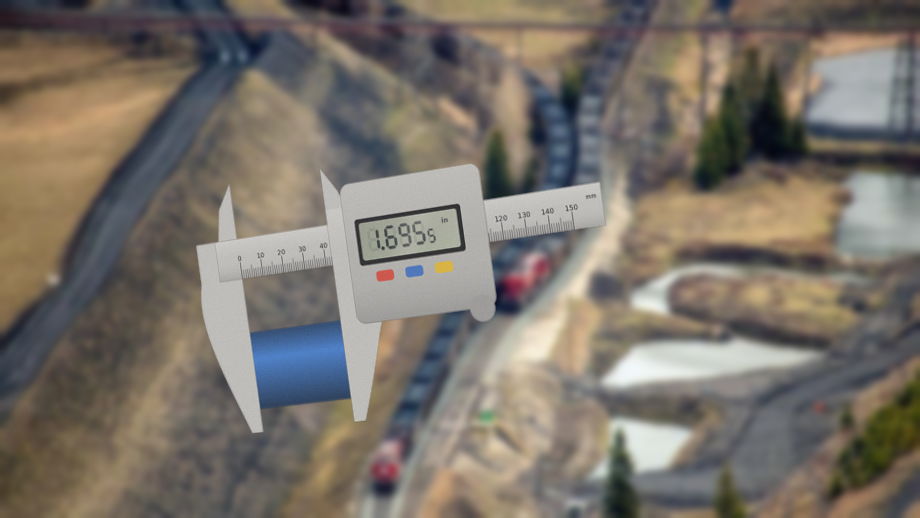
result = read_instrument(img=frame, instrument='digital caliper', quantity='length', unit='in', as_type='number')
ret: 1.6955 in
